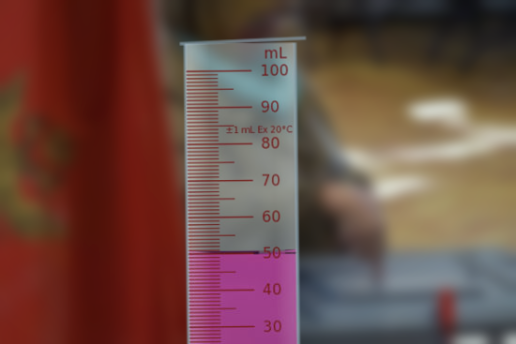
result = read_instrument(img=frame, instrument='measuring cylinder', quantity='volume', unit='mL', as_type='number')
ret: 50 mL
